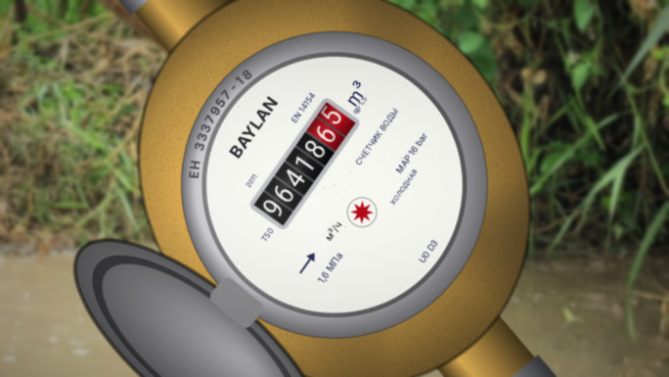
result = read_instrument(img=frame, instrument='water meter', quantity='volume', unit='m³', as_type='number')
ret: 96418.65 m³
